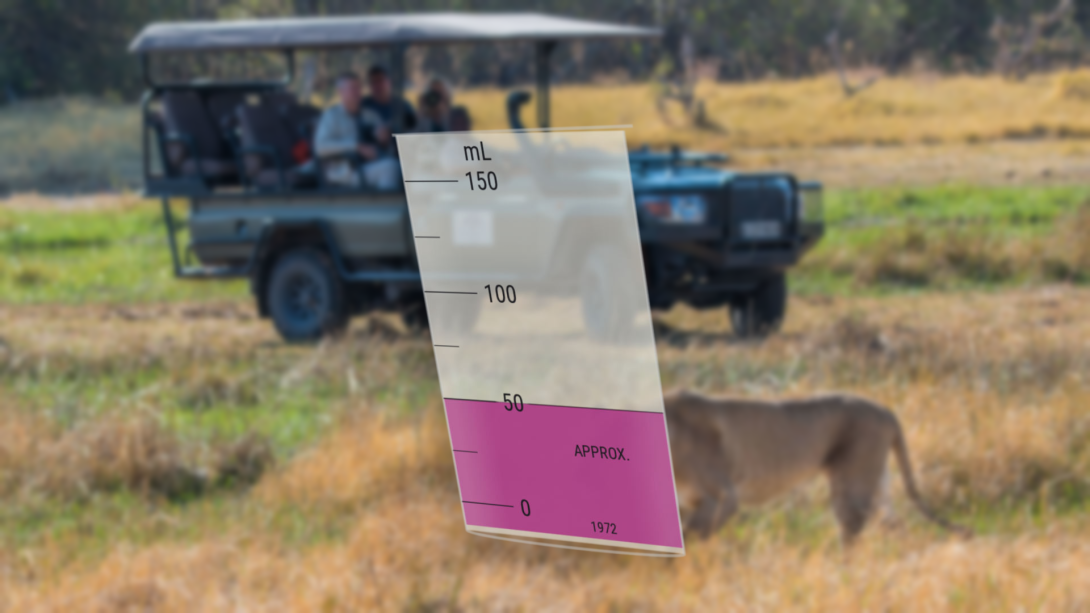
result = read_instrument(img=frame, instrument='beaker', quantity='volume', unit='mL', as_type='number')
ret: 50 mL
